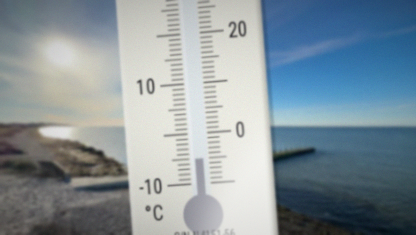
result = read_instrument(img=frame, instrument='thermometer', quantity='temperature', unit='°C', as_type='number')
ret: -5 °C
